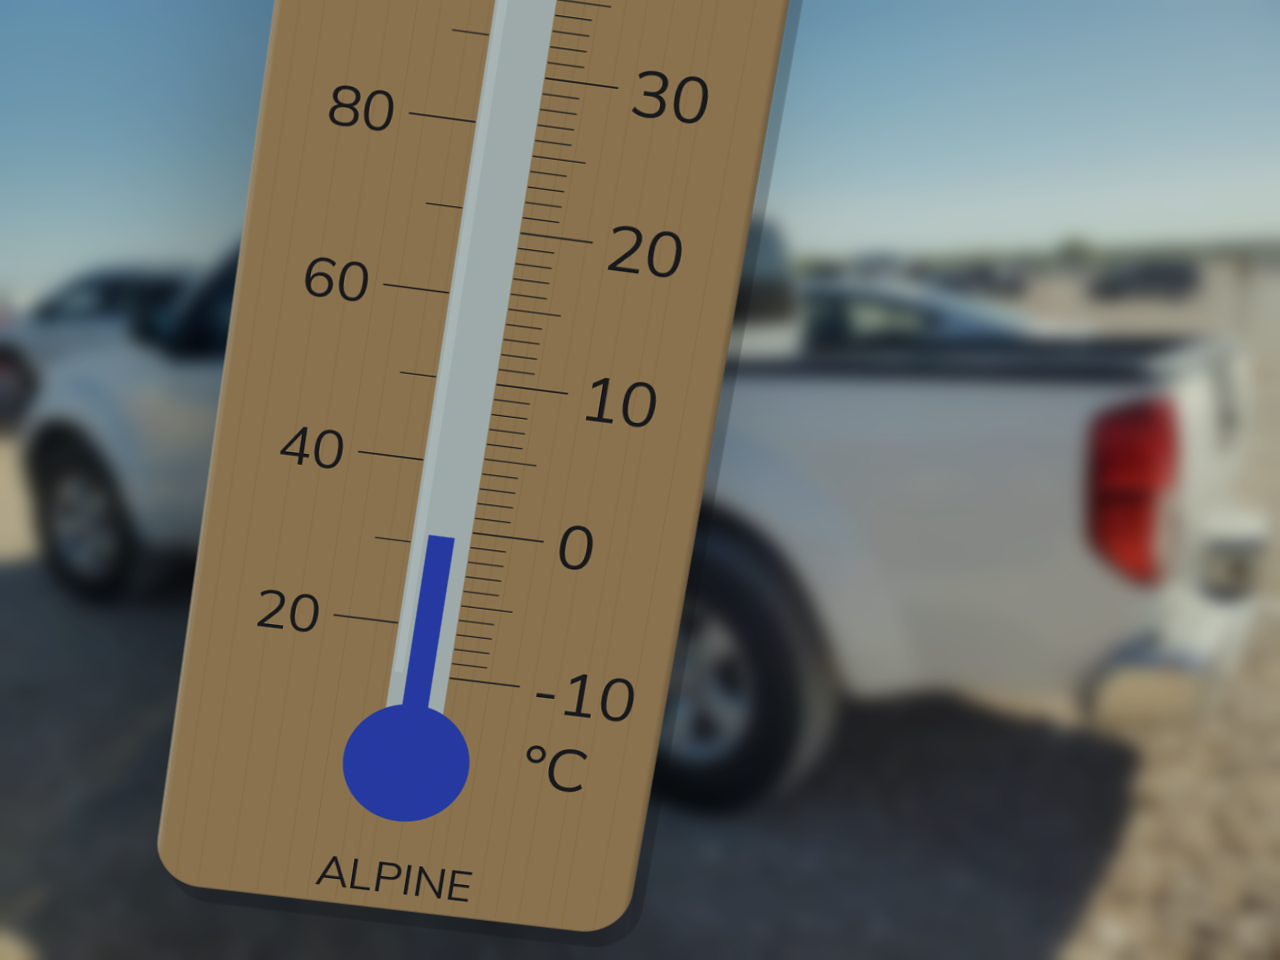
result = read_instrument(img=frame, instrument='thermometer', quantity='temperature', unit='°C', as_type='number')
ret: -0.5 °C
